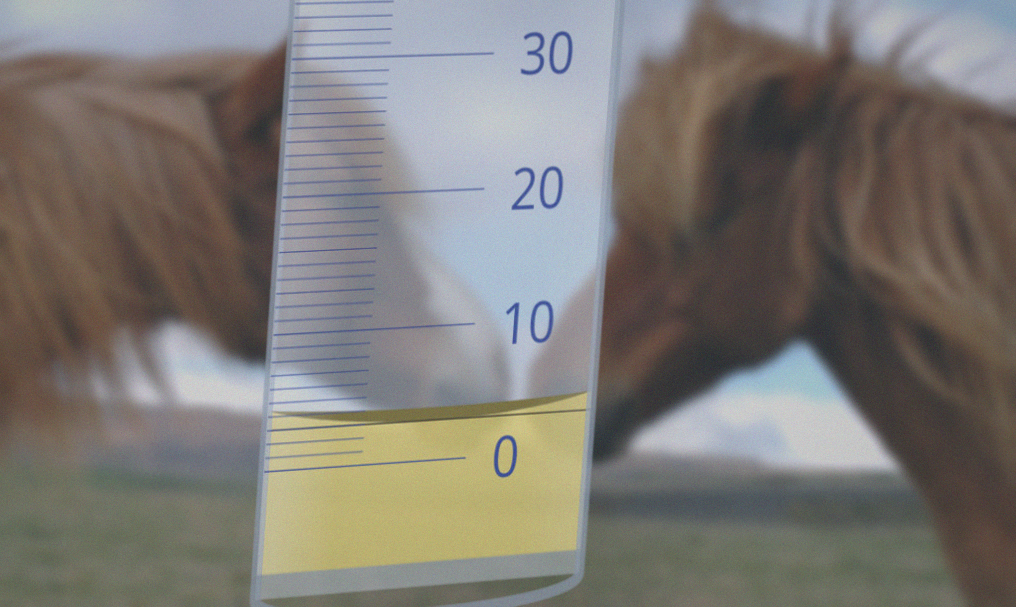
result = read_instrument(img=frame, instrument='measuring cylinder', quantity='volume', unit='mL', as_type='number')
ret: 3 mL
